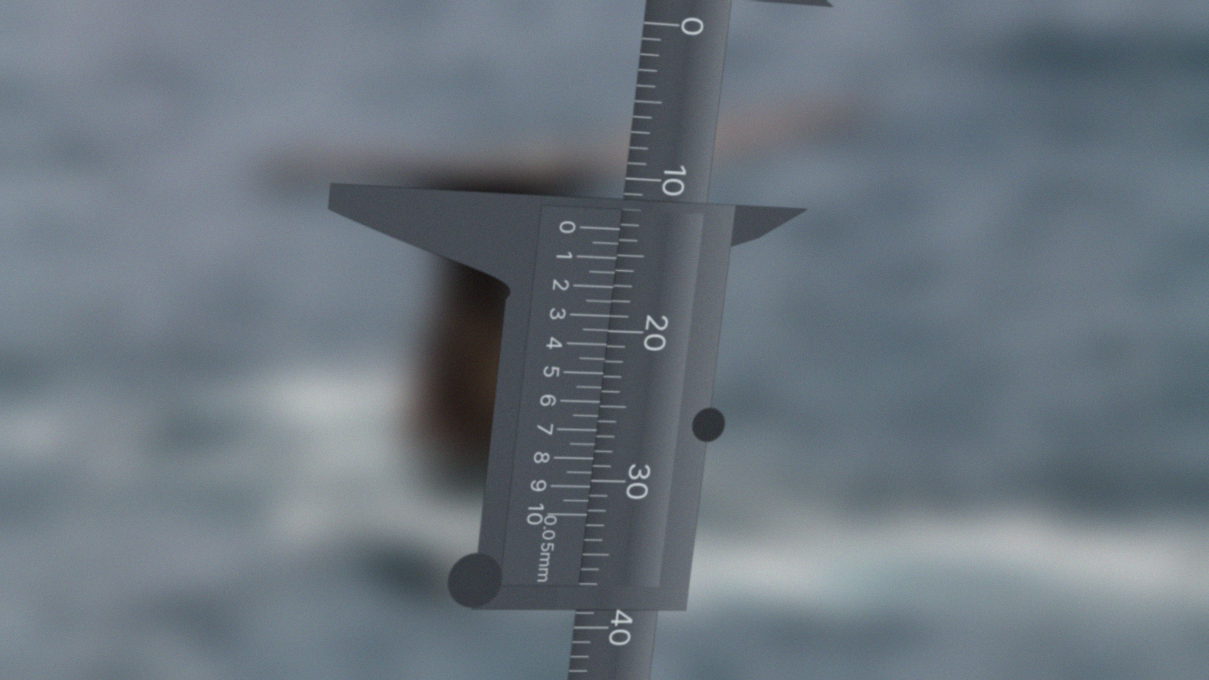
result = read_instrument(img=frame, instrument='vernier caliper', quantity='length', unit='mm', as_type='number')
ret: 13.3 mm
